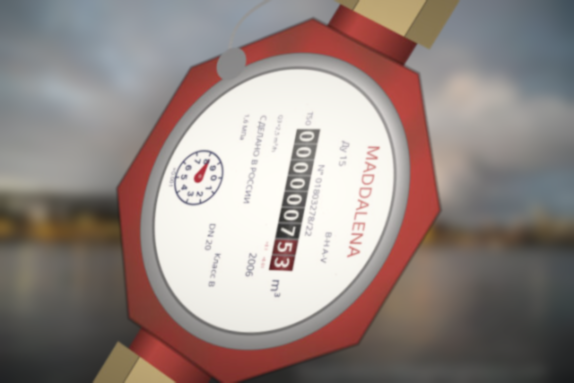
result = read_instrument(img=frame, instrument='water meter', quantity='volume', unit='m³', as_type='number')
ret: 7.538 m³
